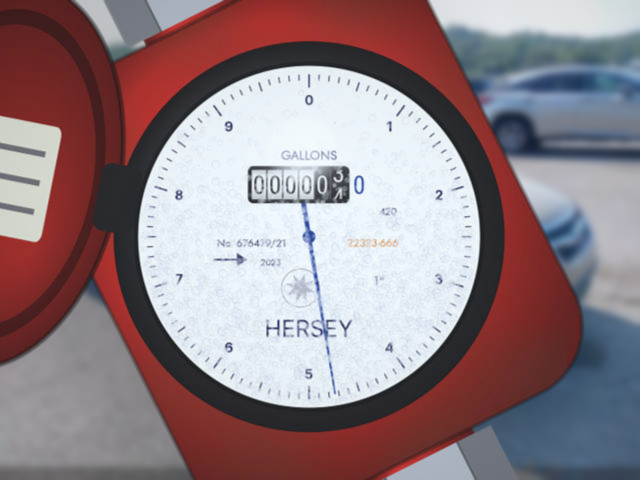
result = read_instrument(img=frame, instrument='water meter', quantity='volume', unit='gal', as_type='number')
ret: 34.7 gal
